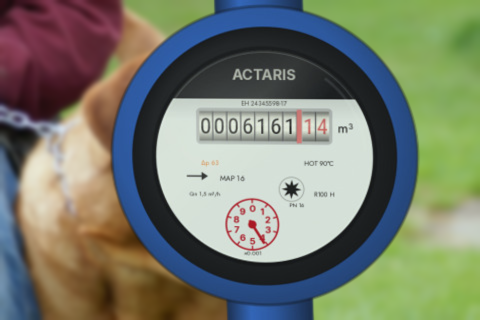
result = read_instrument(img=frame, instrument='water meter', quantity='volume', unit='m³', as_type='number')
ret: 6161.144 m³
